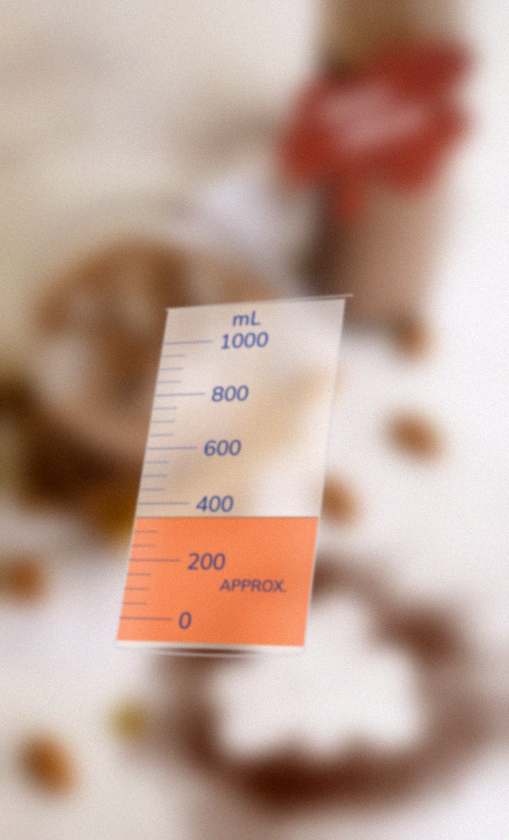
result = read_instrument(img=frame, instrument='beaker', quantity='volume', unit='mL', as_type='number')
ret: 350 mL
